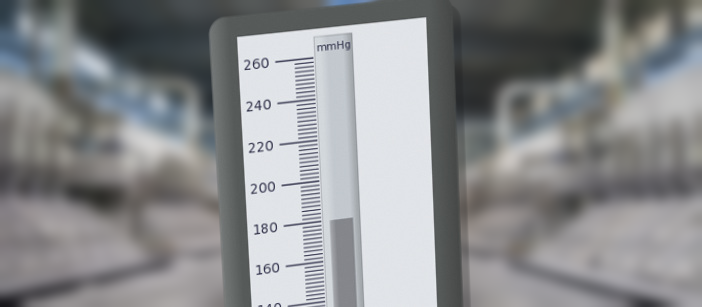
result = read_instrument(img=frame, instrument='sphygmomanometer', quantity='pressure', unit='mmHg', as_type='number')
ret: 180 mmHg
